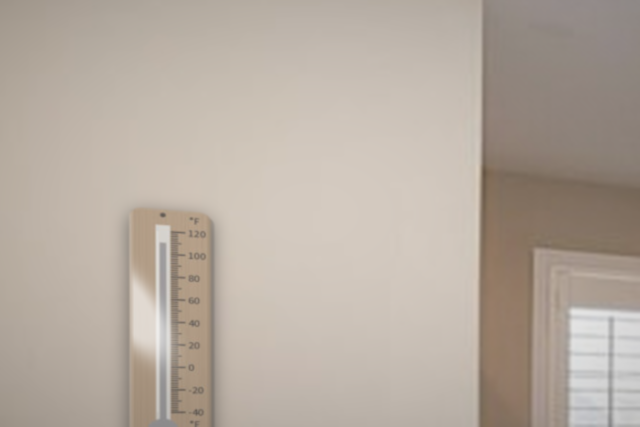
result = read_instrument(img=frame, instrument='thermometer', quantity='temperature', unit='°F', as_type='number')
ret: 110 °F
